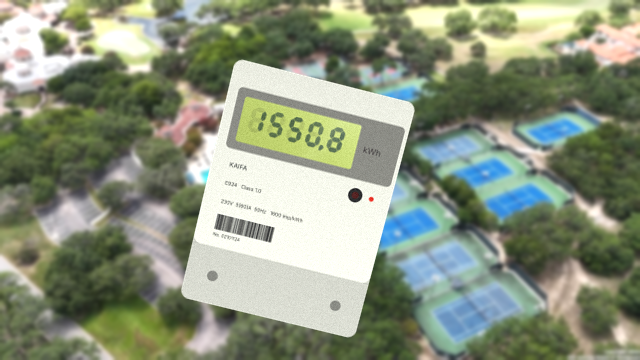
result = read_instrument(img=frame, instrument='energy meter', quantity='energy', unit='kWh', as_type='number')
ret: 1550.8 kWh
